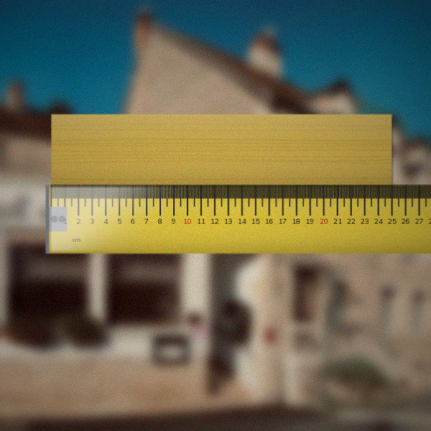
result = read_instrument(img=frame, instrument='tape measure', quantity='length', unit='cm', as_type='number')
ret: 25 cm
